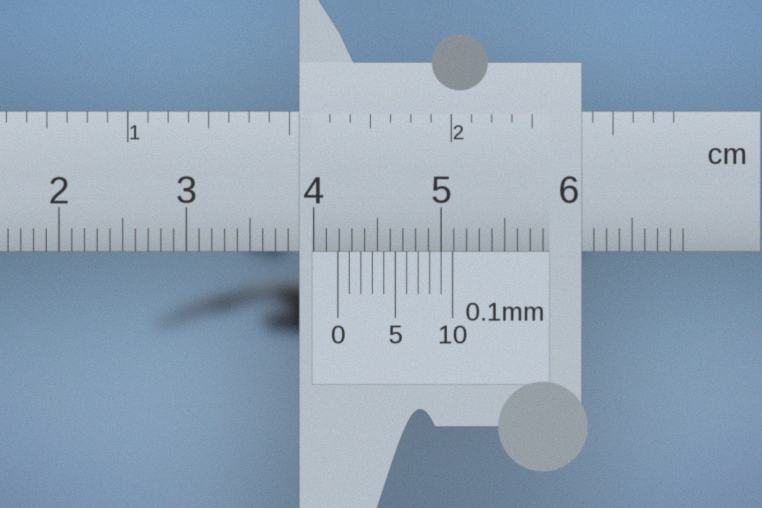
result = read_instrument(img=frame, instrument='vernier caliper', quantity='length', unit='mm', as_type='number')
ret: 41.9 mm
